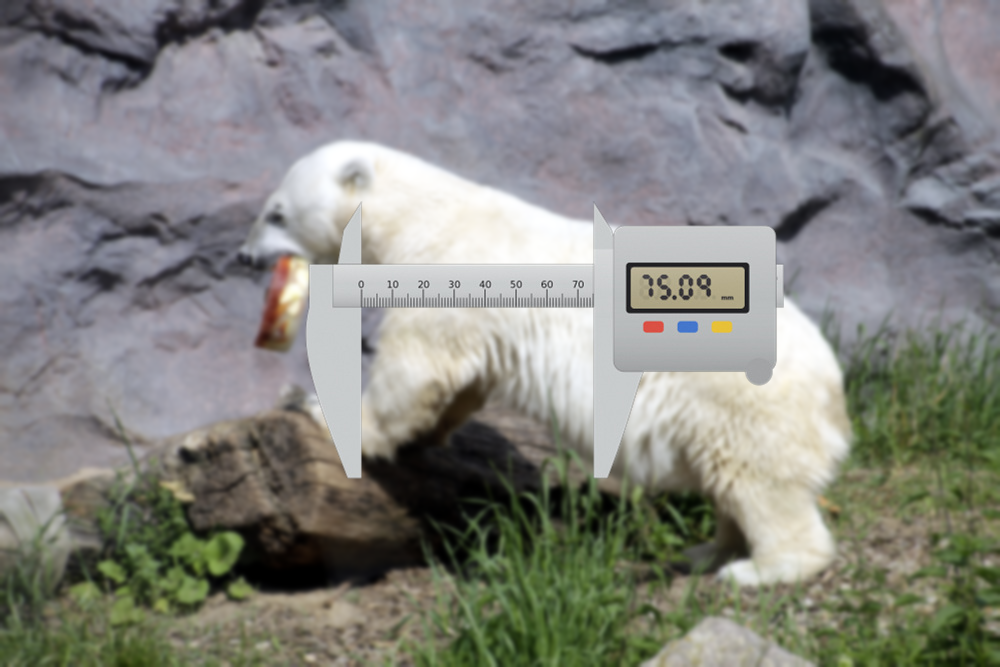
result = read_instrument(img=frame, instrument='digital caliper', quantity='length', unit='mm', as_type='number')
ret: 75.09 mm
